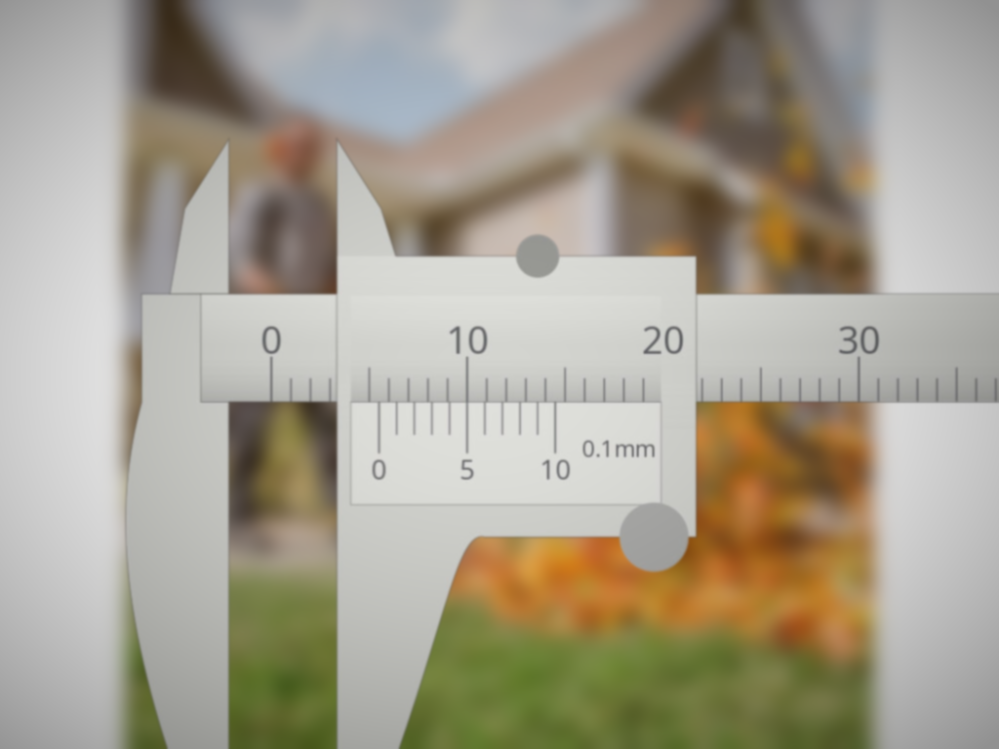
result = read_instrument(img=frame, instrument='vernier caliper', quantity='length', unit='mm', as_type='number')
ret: 5.5 mm
